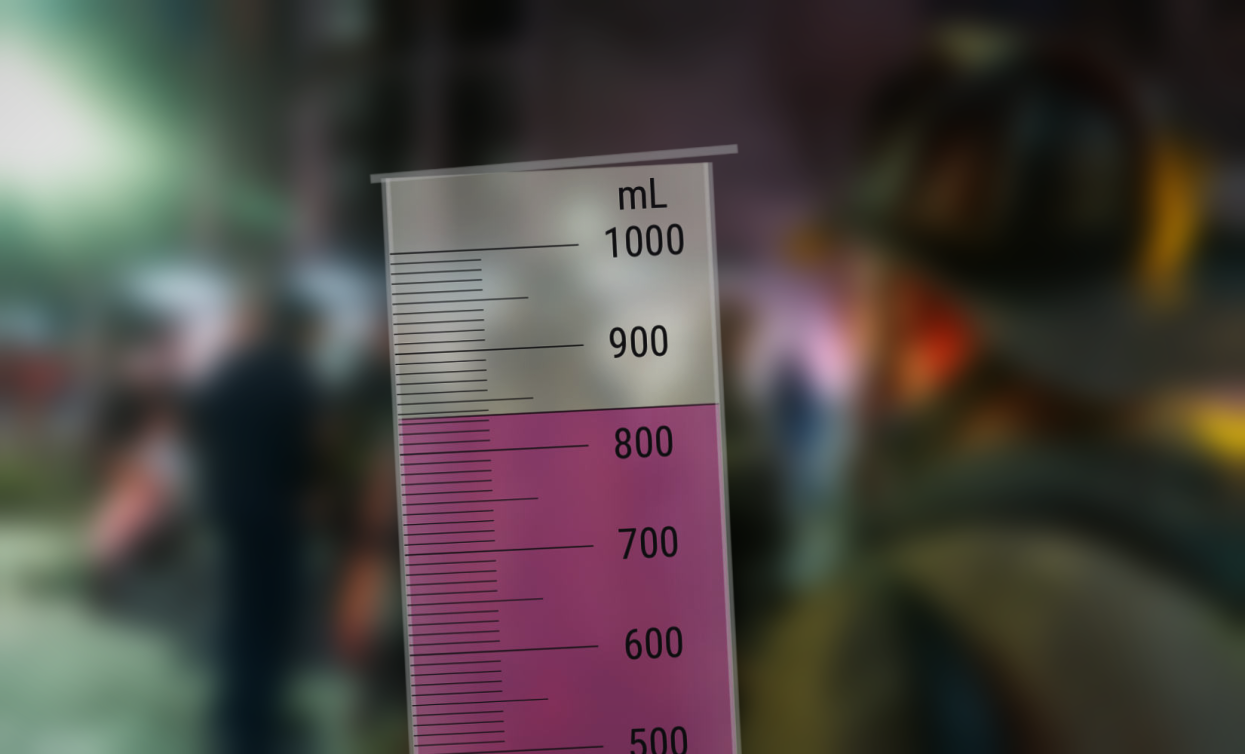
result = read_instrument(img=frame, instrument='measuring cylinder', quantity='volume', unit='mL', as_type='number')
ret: 835 mL
